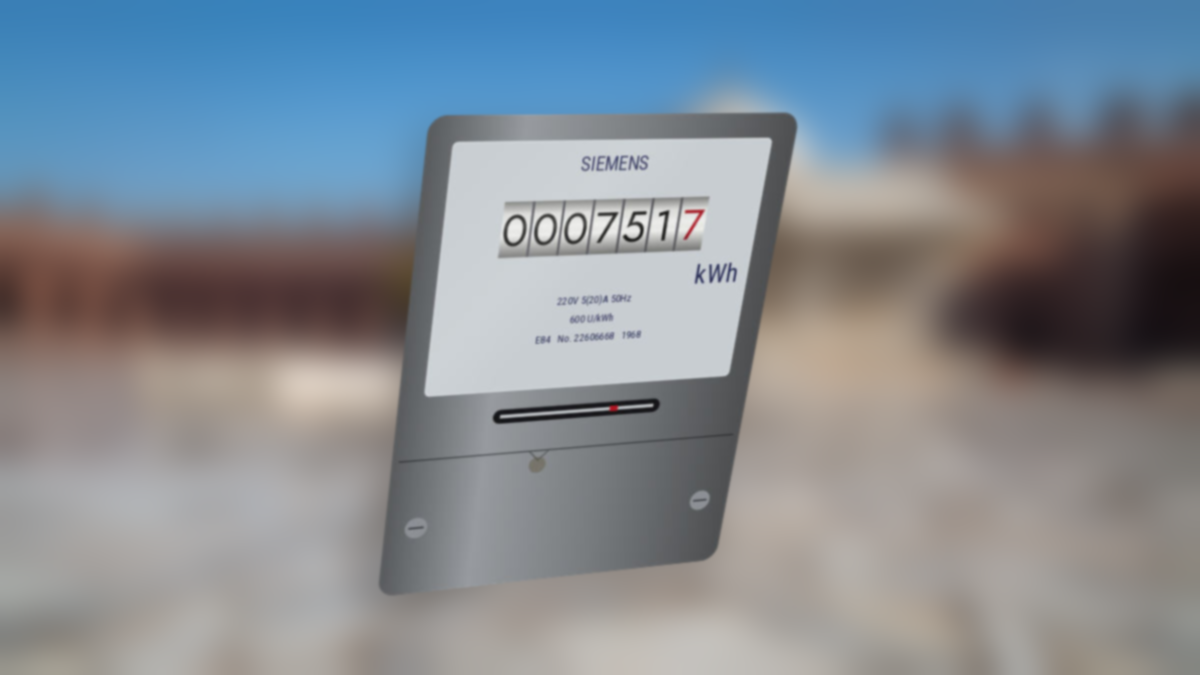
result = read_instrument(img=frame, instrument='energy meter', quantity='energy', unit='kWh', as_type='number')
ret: 751.7 kWh
